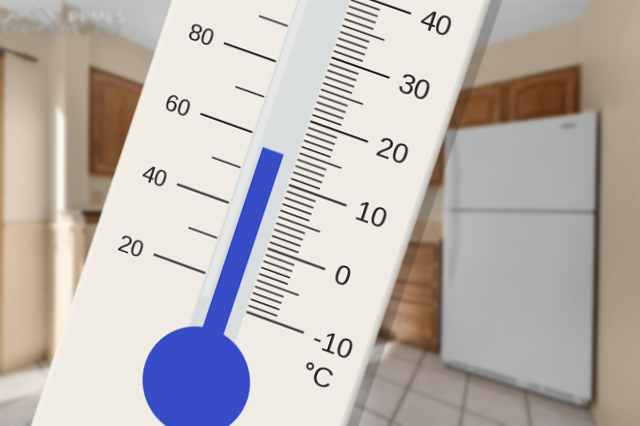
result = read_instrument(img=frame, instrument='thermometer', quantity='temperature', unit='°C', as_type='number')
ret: 14 °C
